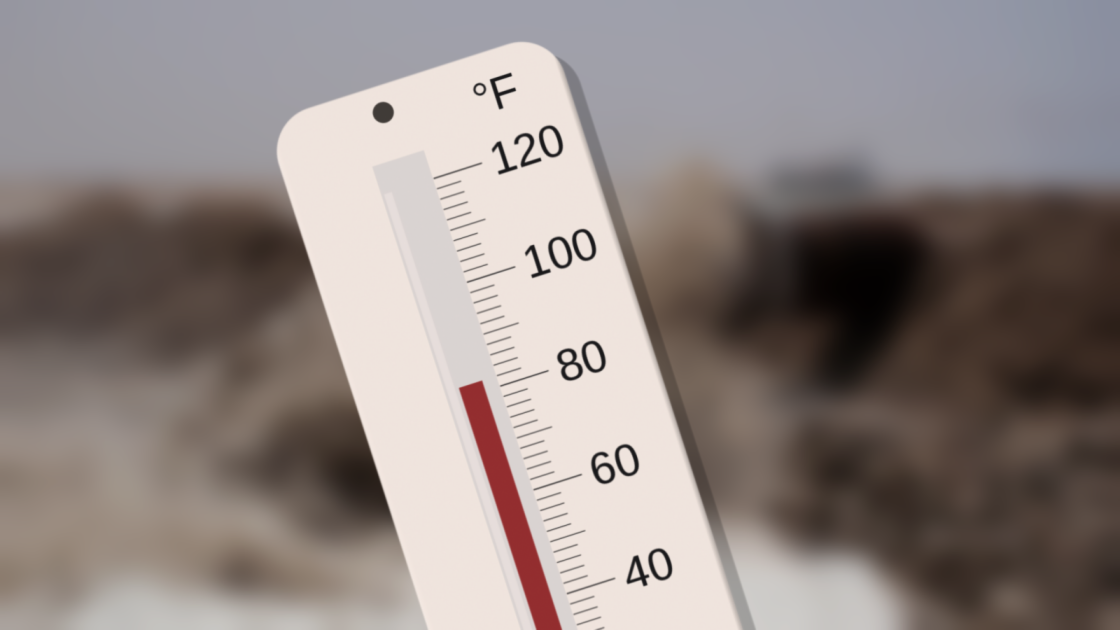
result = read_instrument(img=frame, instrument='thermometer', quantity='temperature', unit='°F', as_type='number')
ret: 82 °F
